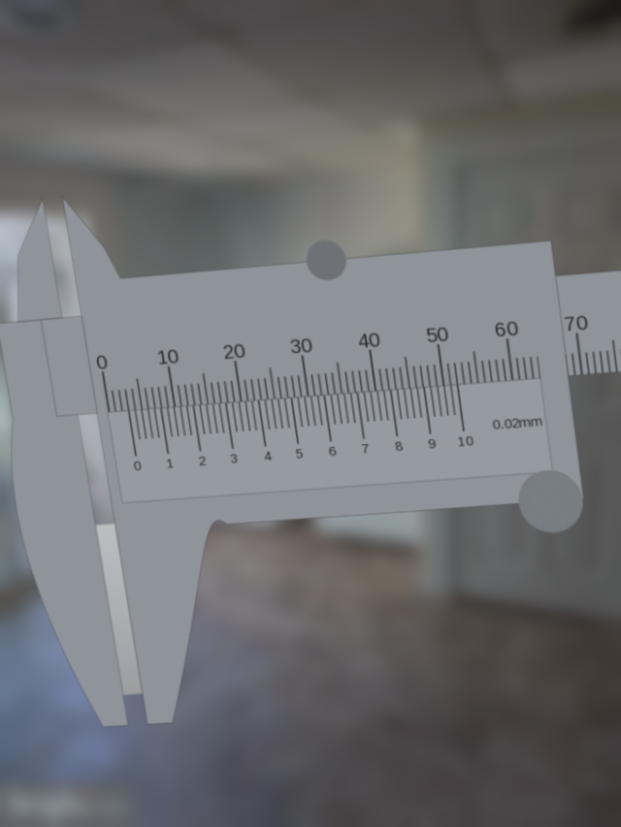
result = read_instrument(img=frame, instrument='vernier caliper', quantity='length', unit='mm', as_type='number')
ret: 3.0 mm
